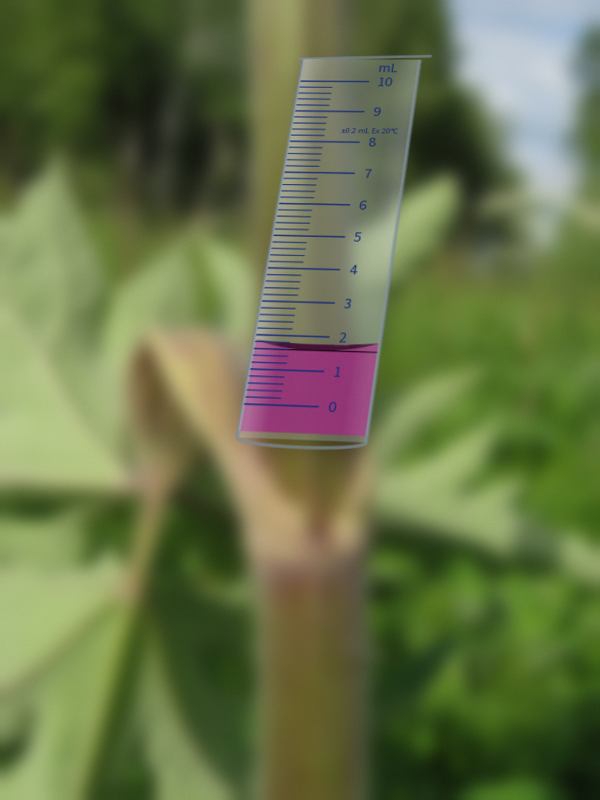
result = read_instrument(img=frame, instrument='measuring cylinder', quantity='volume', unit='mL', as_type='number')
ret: 1.6 mL
